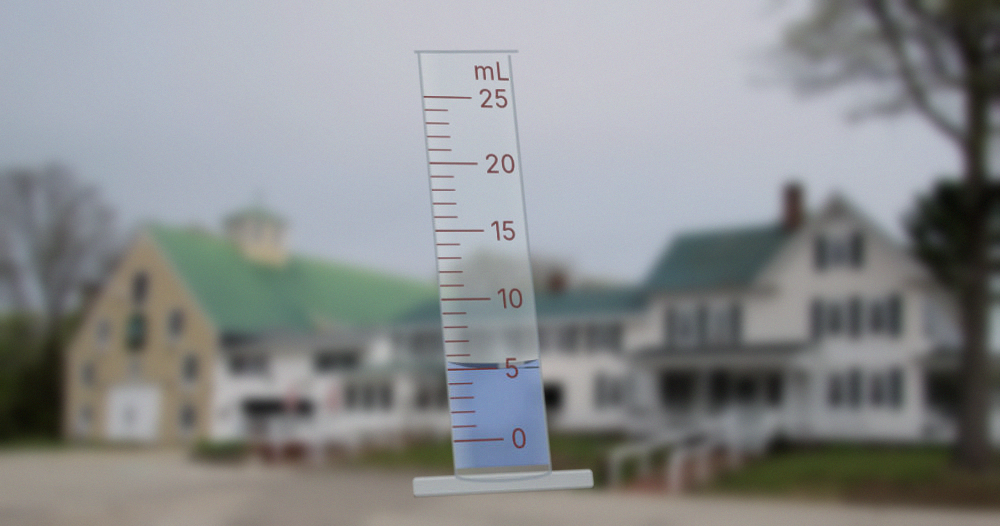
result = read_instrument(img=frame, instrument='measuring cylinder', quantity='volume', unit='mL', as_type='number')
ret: 5 mL
